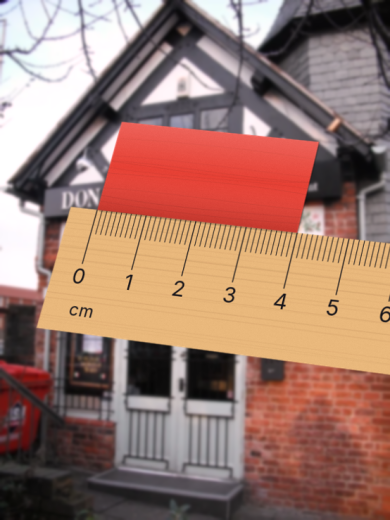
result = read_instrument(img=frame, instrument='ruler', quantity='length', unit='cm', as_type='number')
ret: 4 cm
